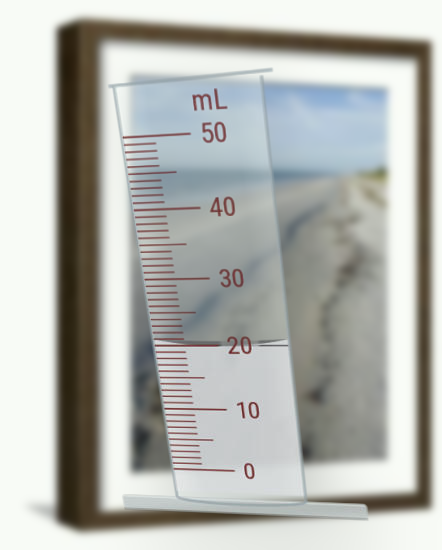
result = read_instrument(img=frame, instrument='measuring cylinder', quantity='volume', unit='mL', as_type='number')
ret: 20 mL
